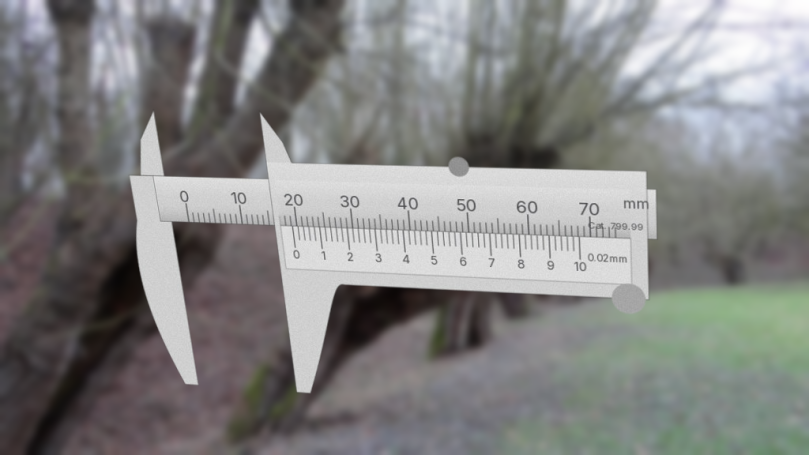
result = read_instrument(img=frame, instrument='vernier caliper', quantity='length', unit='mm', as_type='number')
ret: 19.2 mm
